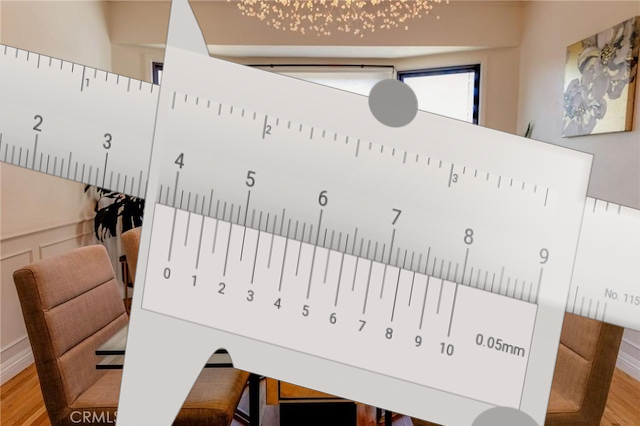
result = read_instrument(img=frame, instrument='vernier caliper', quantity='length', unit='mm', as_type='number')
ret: 40.4 mm
